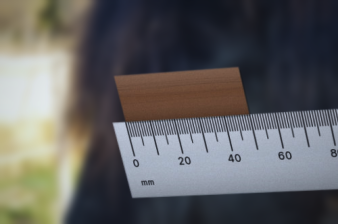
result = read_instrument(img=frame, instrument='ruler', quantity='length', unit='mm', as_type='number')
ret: 50 mm
